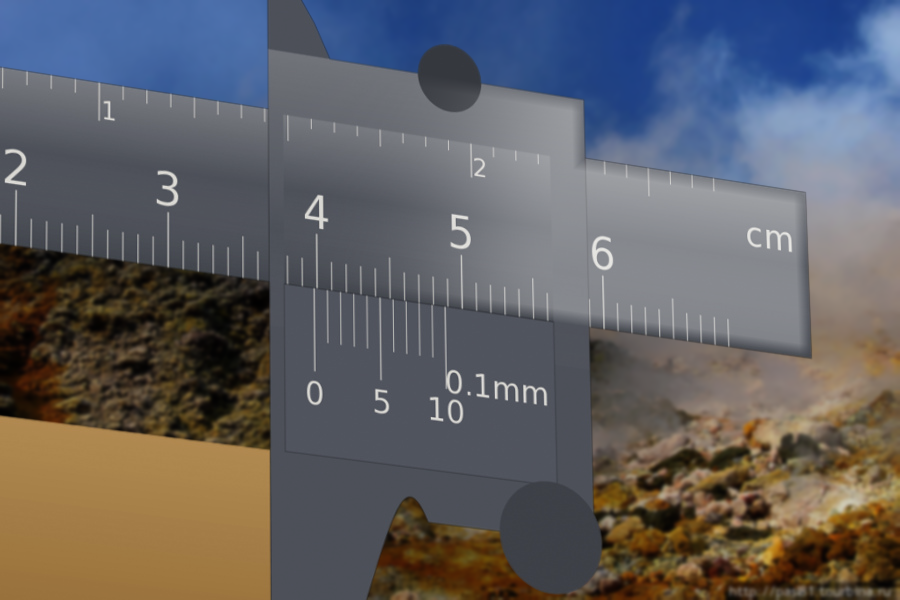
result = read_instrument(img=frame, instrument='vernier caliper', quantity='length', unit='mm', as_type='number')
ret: 39.8 mm
